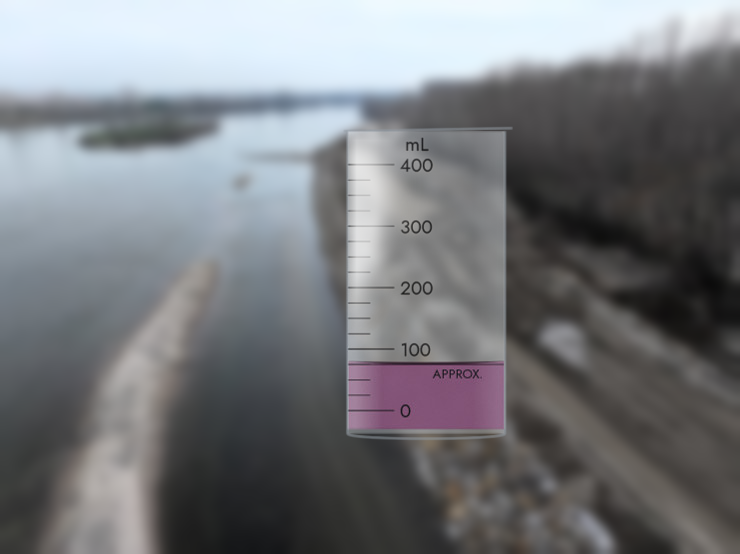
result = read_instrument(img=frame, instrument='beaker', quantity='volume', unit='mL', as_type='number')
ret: 75 mL
